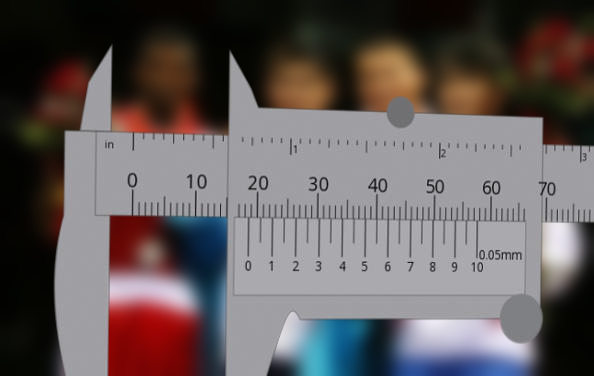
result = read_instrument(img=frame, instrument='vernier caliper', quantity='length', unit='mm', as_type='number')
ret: 18.6 mm
